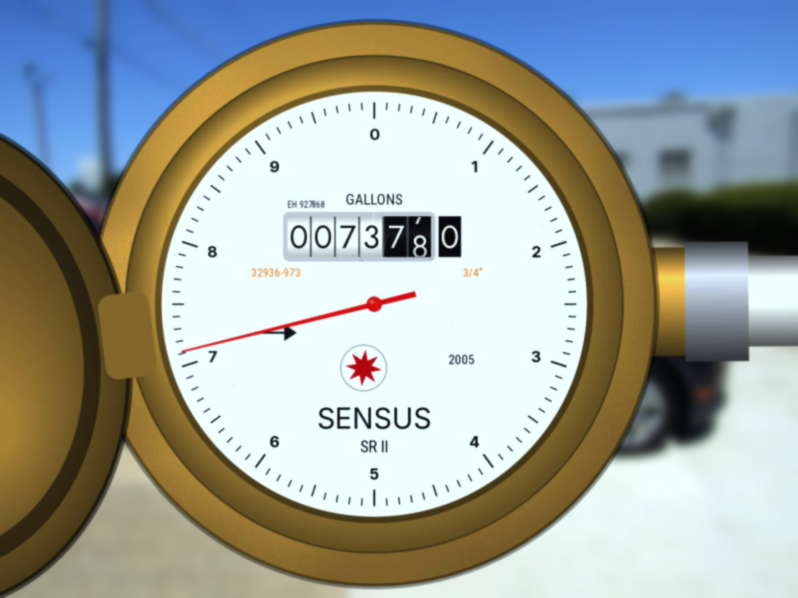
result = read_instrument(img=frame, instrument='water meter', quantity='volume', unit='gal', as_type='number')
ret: 73777.1 gal
